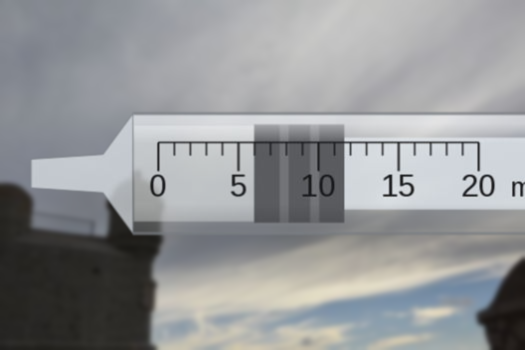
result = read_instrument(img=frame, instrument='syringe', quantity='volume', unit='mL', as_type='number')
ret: 6 mL
